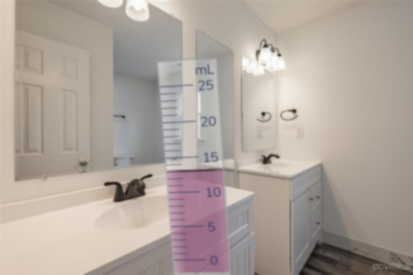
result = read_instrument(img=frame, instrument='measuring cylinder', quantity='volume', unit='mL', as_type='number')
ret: 13 mL
